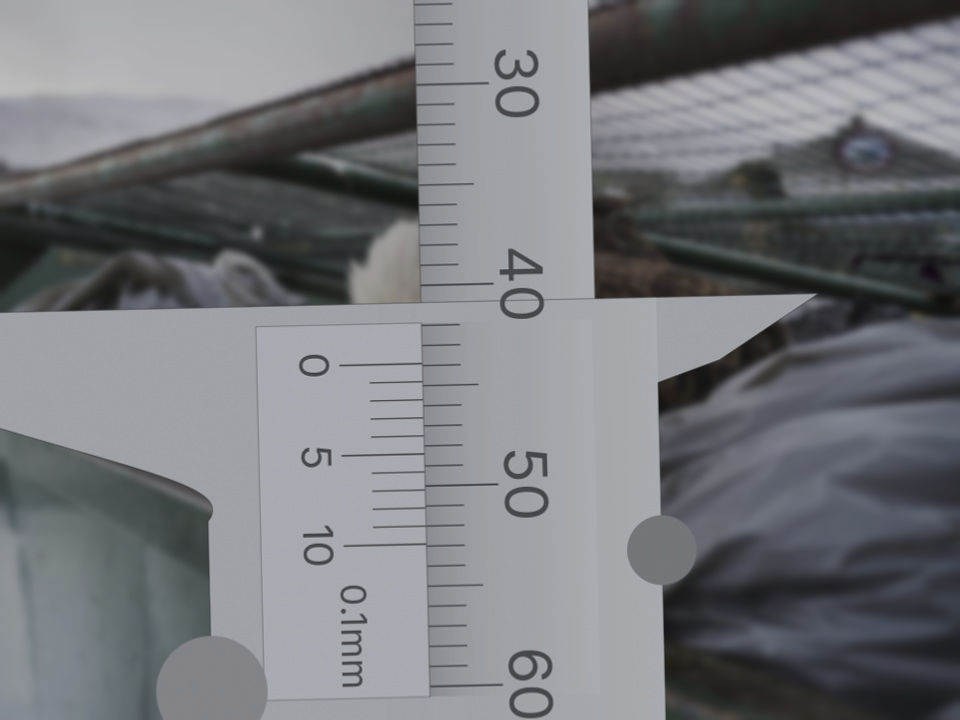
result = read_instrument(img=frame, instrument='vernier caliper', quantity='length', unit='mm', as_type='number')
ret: 43.9 mm
